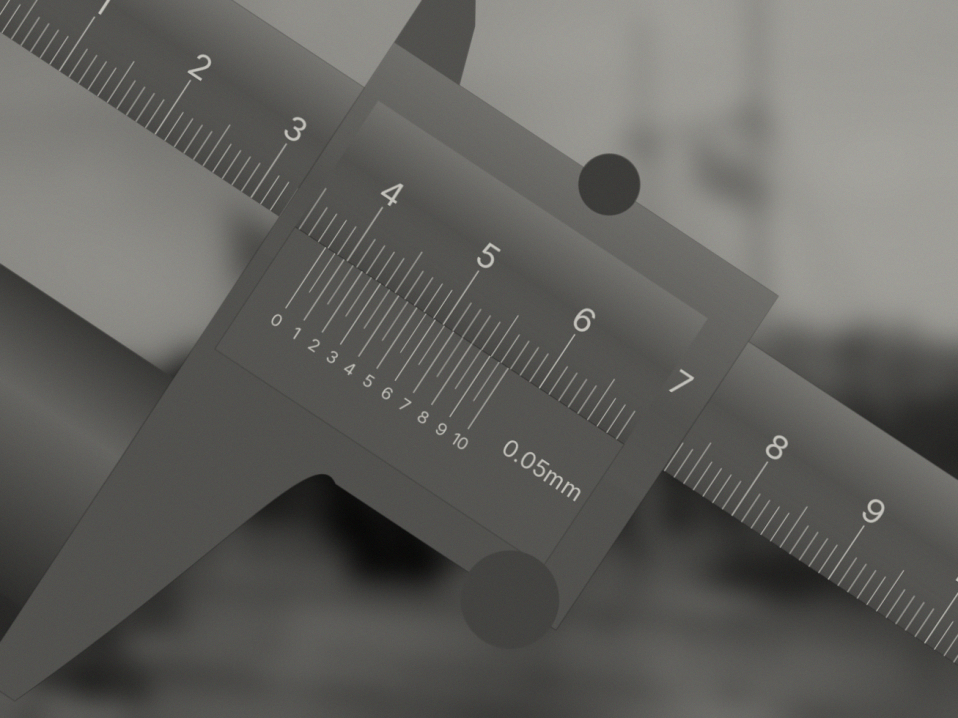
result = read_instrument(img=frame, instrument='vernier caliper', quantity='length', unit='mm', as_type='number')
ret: 37.8 mm
